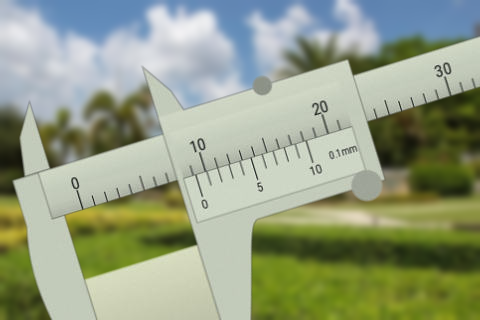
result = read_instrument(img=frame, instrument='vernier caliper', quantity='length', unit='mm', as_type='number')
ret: 9.2 mm
